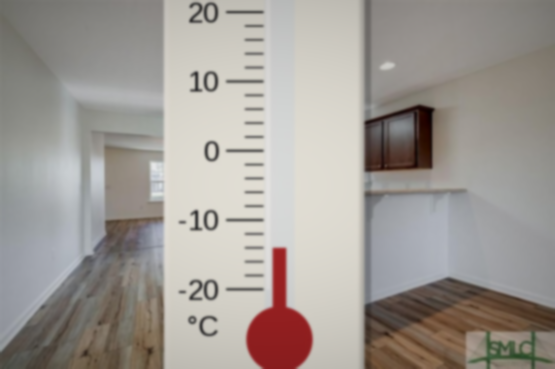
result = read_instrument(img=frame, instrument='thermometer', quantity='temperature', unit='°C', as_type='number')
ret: -14 °C
